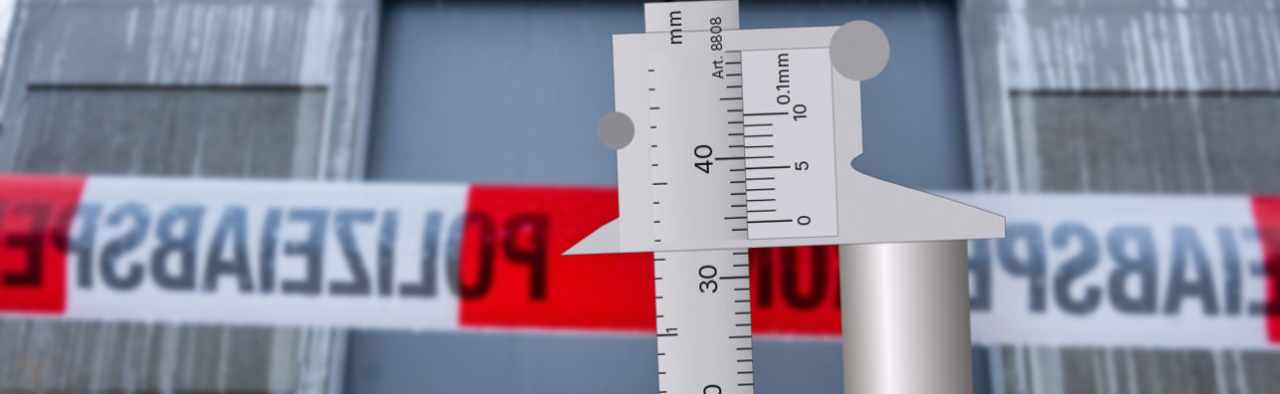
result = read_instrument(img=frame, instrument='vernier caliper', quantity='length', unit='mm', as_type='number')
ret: 34.6 mm
